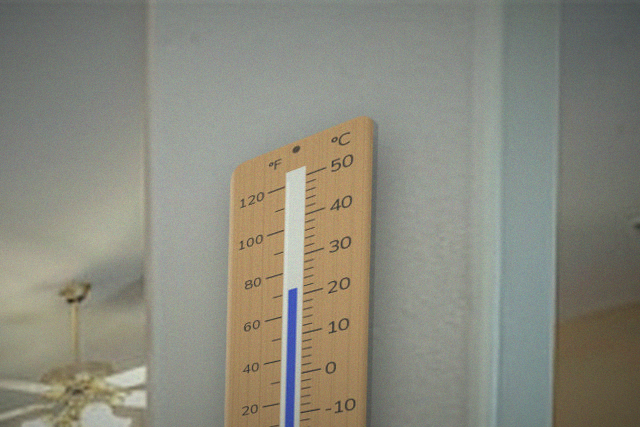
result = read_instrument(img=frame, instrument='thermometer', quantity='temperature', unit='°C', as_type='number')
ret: 22 °C
